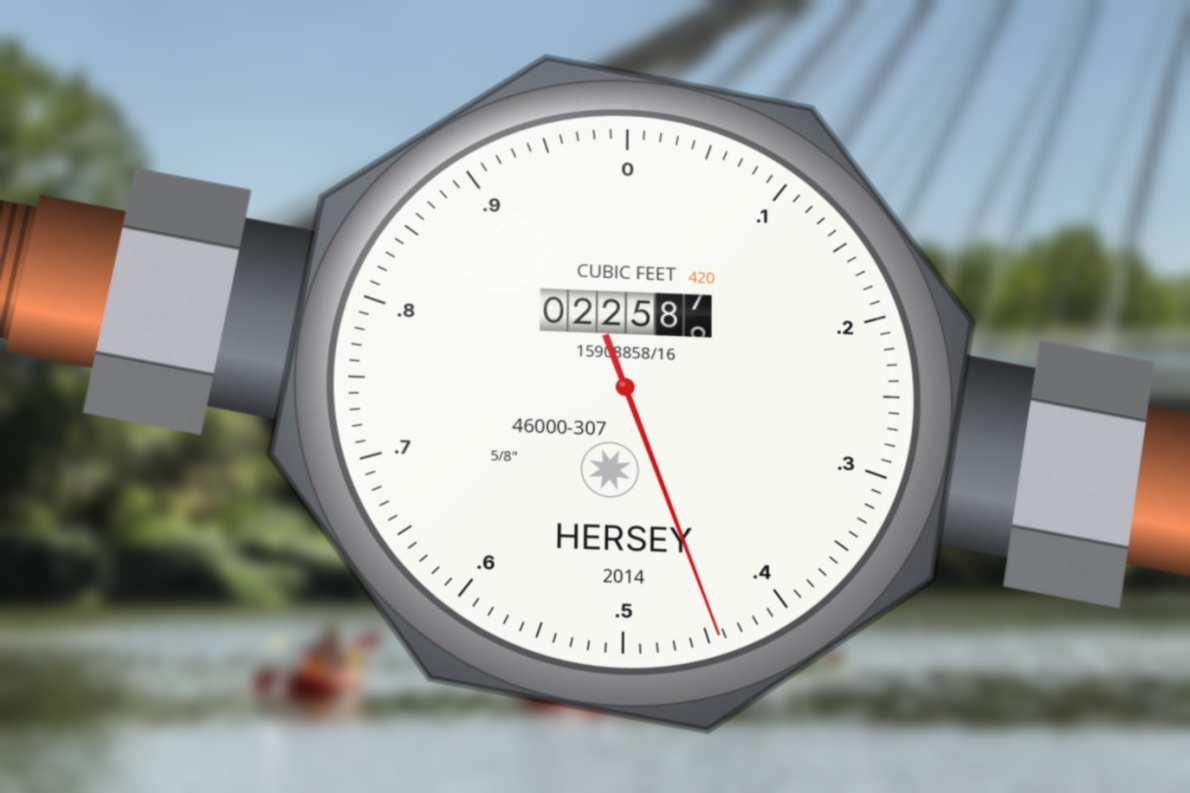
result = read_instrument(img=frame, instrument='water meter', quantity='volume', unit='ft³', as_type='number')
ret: 22587.44 ft³
